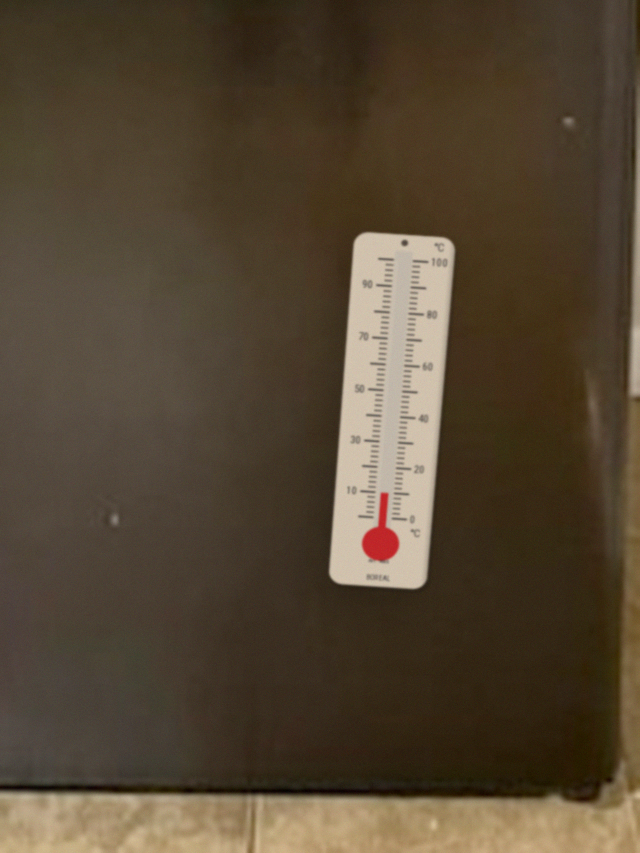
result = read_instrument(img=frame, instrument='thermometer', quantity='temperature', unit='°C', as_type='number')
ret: 10 °C
